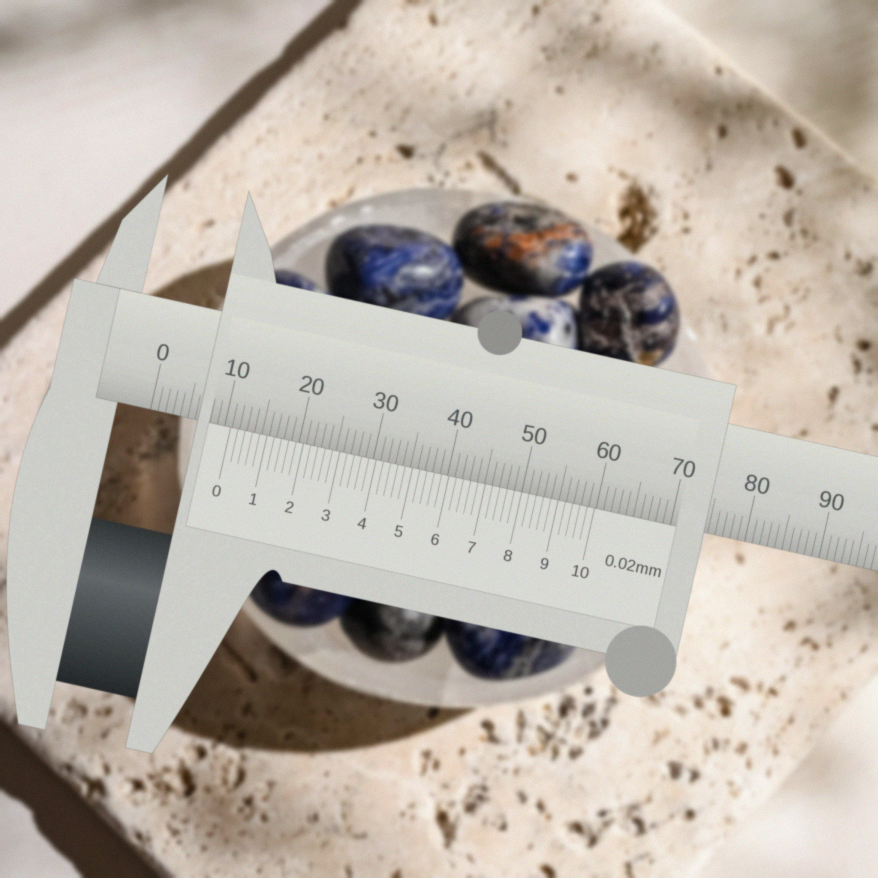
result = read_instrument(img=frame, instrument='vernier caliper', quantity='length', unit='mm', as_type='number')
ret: 10.8 mm
